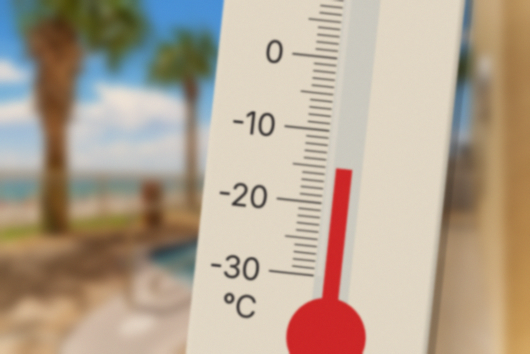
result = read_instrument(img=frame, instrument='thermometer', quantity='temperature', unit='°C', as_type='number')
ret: -15 °C
